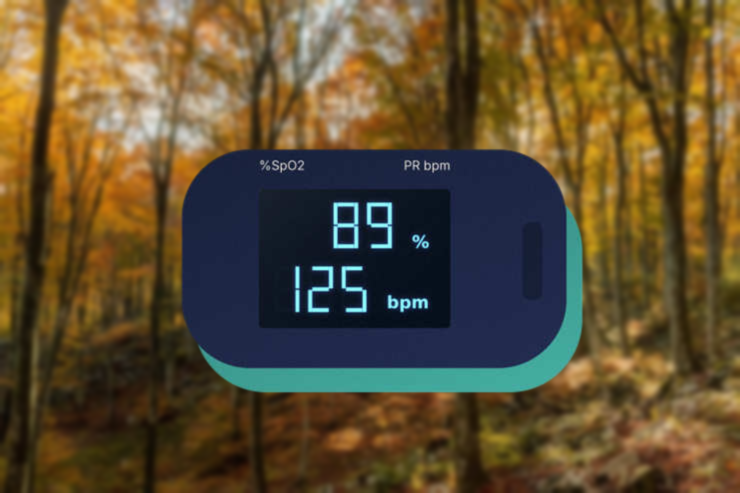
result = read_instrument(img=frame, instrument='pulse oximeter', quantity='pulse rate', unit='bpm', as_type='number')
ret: 125 bpm
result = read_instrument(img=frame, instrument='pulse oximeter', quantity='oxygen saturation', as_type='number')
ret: 89 %
